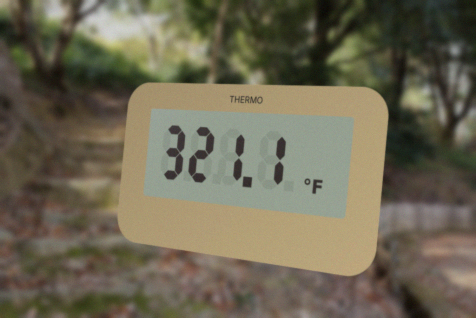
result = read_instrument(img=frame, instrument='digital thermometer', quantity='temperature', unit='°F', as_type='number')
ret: 321.1 °F
